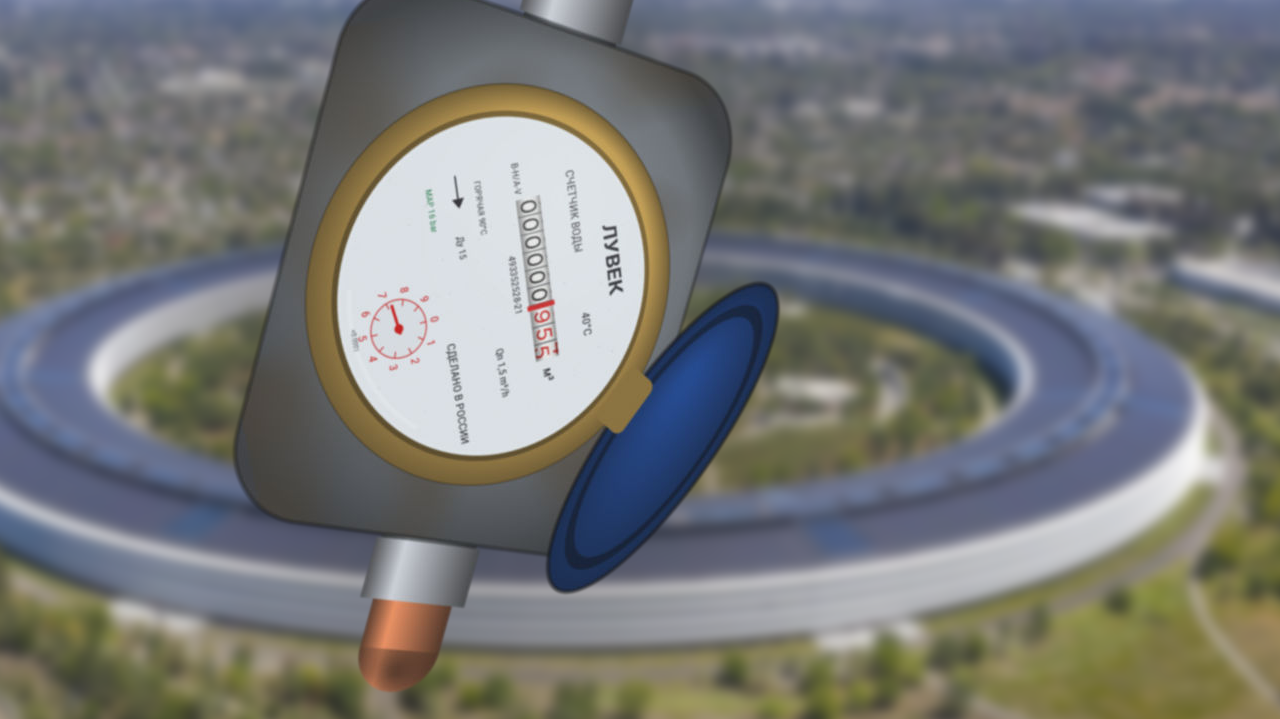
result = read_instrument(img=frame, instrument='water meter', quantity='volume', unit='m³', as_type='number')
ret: 0.9547 m³
